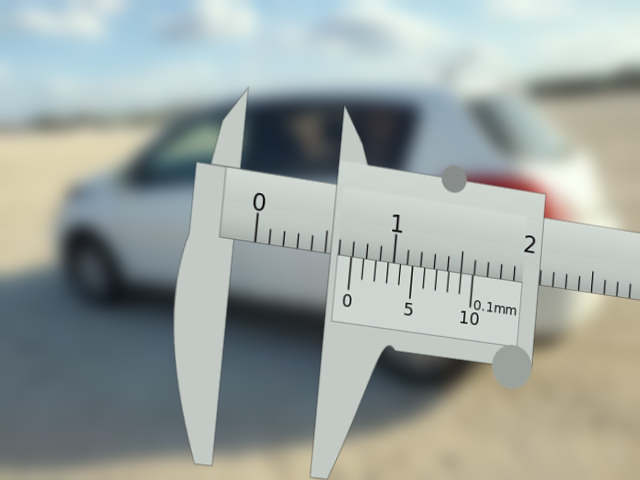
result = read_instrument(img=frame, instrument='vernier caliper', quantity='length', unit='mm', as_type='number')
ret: 6.9 mm
